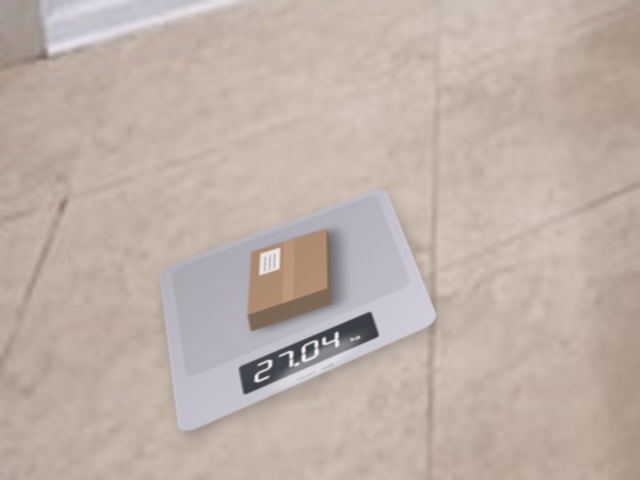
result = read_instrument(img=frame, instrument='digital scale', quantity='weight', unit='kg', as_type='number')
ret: 27.04 kg
